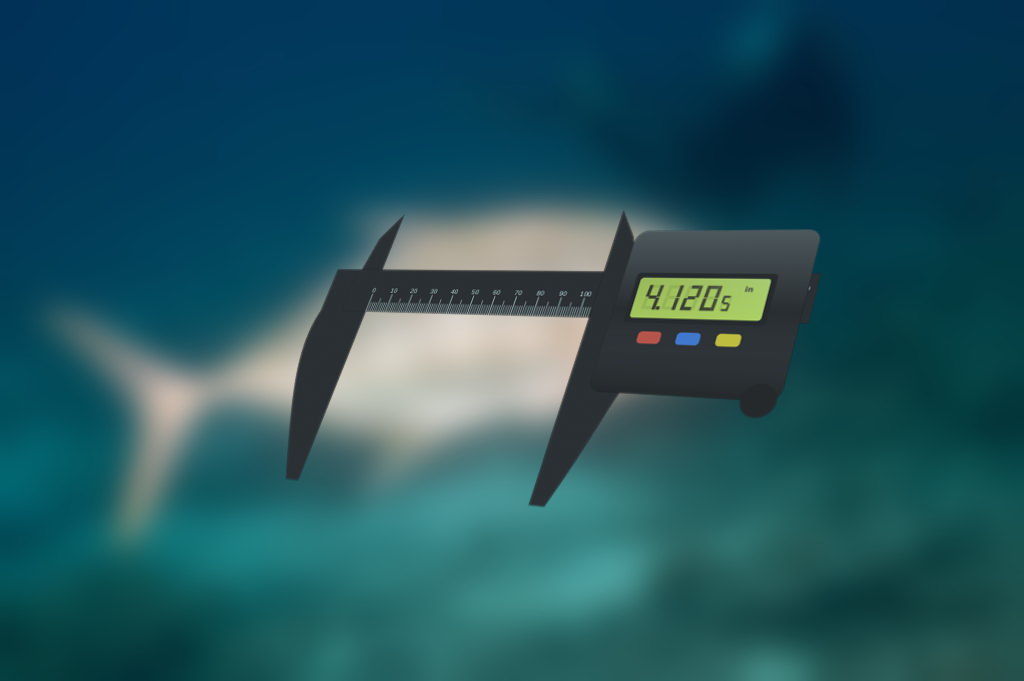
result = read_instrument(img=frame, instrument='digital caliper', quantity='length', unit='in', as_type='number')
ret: 4.1205 in
